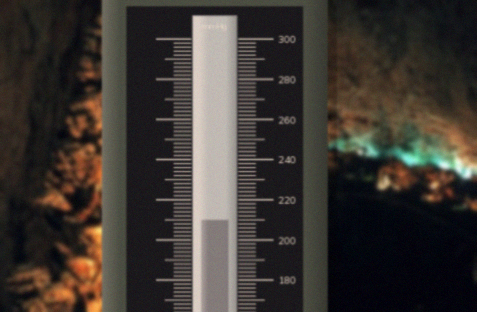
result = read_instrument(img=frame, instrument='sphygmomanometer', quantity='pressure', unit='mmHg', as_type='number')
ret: 210 mmHg
